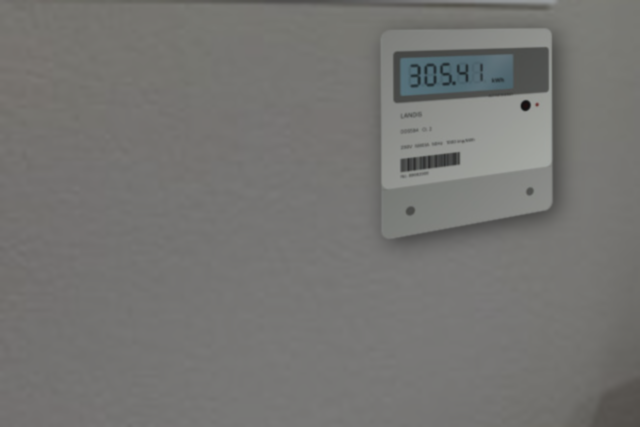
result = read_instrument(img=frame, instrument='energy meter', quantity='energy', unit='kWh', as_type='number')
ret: 305.41 kWh
